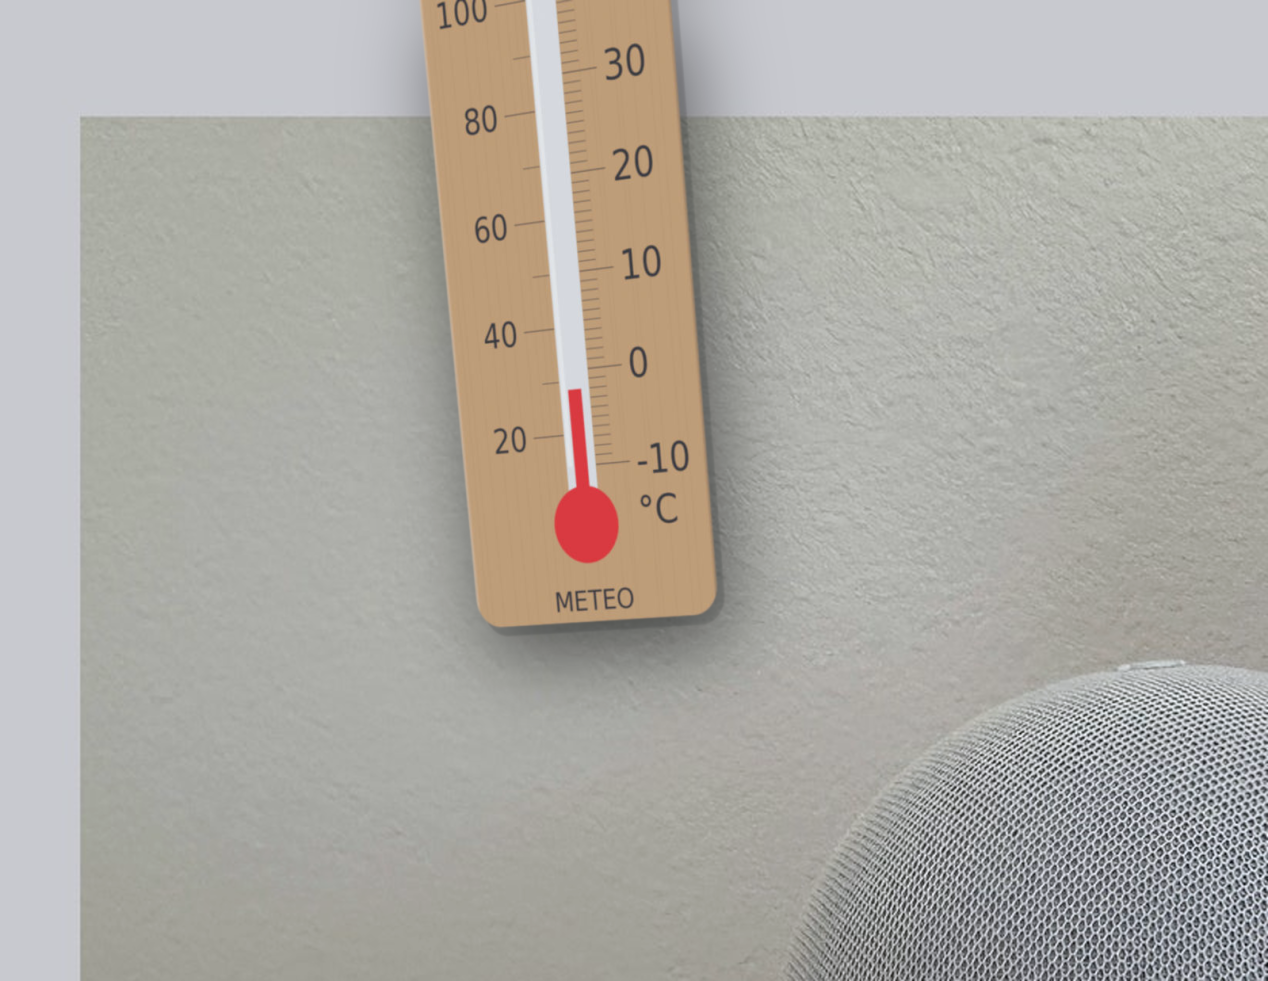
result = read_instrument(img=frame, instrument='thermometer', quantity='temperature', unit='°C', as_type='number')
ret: -2 °C
